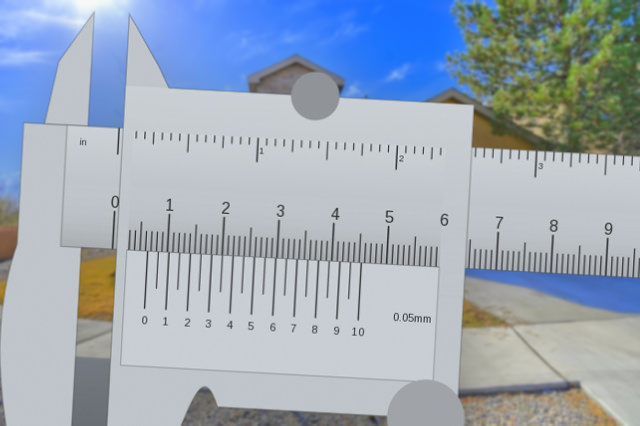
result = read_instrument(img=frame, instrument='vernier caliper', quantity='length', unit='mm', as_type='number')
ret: 6.4 mm
